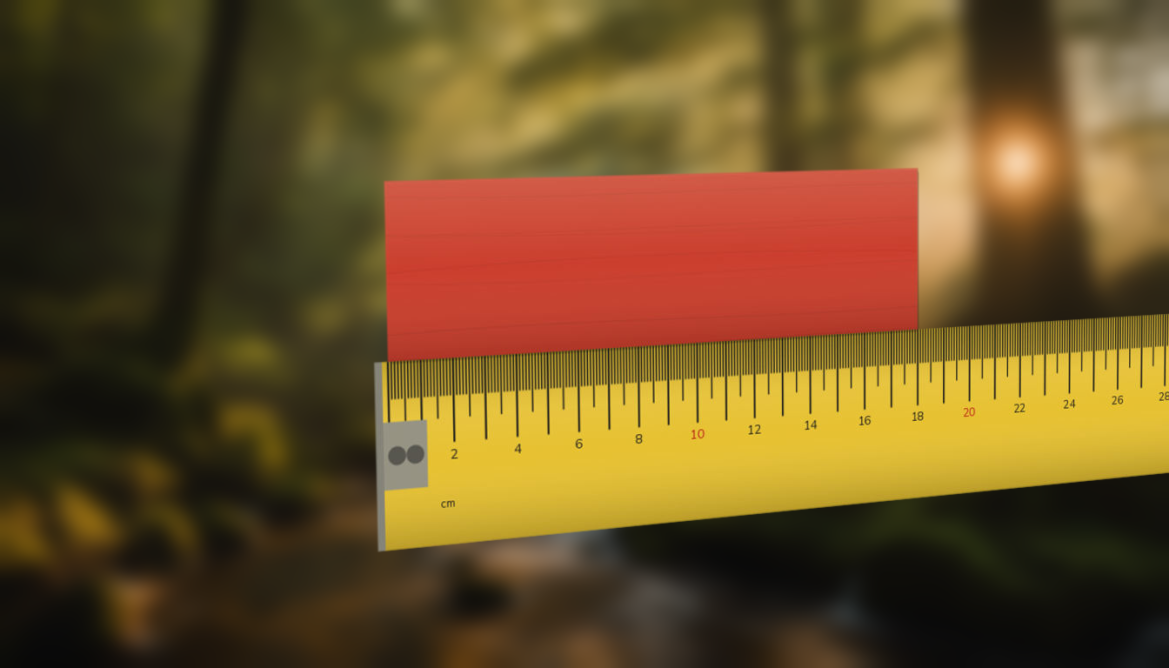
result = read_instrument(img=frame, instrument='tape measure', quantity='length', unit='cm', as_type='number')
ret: 18 cm
